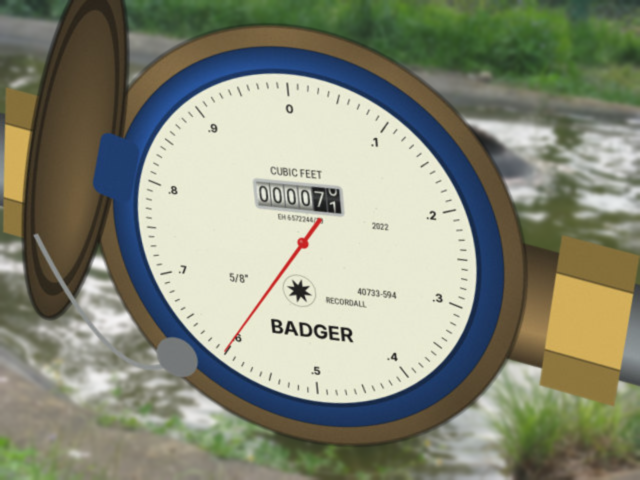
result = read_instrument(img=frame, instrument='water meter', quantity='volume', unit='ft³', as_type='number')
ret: 70.60 ft³
